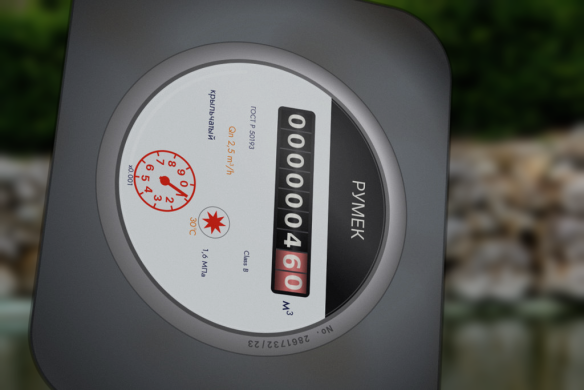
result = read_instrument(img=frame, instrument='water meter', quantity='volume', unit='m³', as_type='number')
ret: 4.600 m³
